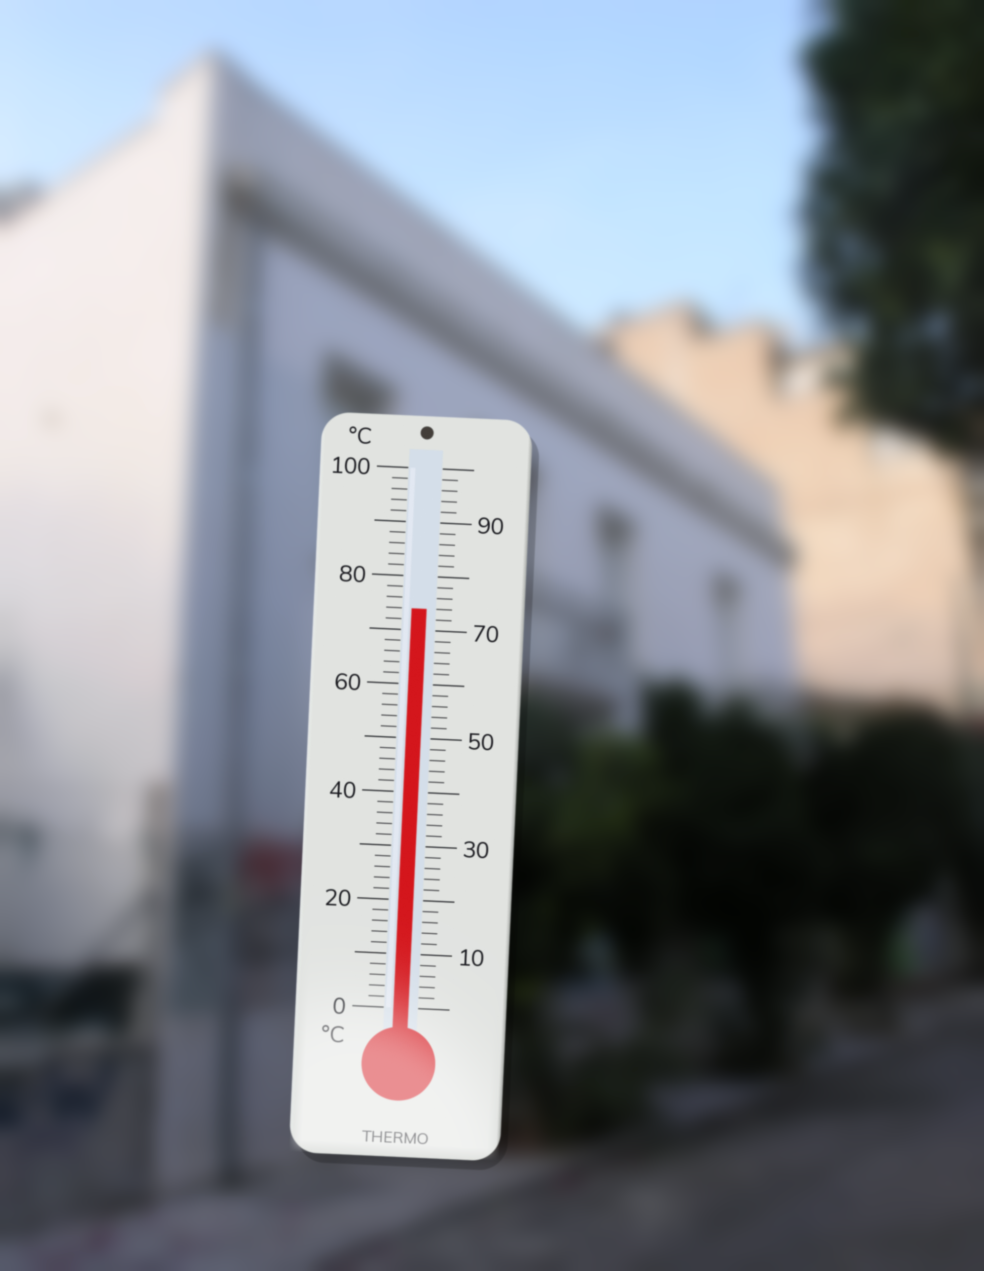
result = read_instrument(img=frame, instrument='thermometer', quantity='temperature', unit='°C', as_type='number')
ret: 74 °C
